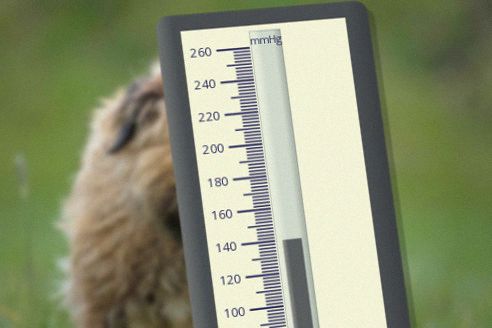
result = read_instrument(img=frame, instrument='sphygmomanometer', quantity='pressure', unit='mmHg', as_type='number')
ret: 140 mmHg
